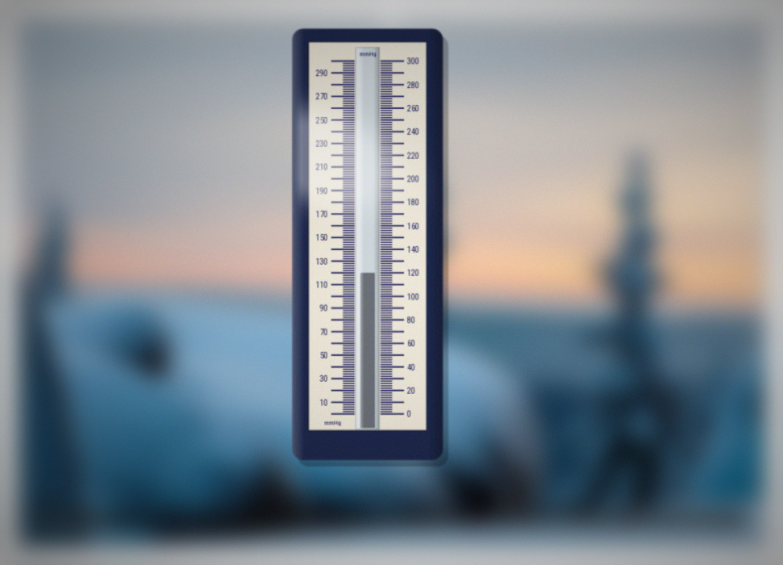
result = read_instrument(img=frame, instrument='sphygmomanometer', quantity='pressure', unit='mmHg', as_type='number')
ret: 120 mmHg
